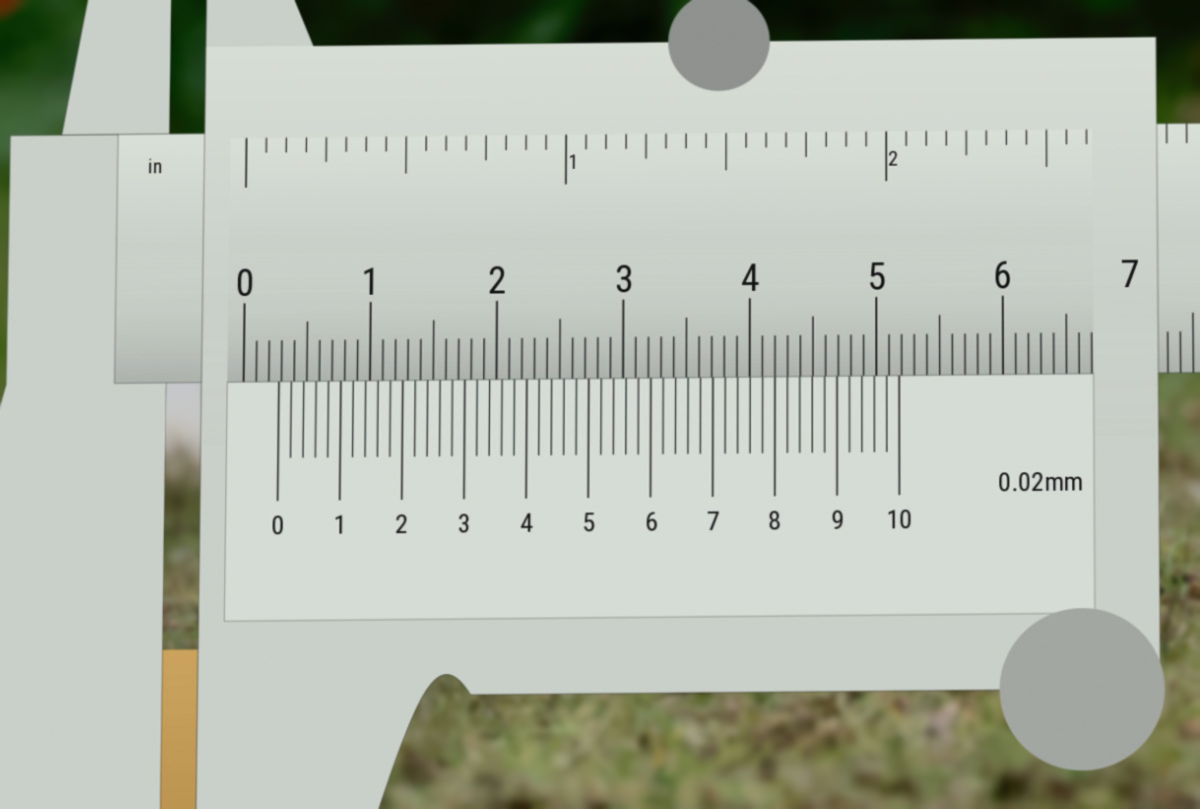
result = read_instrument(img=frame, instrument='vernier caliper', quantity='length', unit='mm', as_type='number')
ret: 2.8 mm
